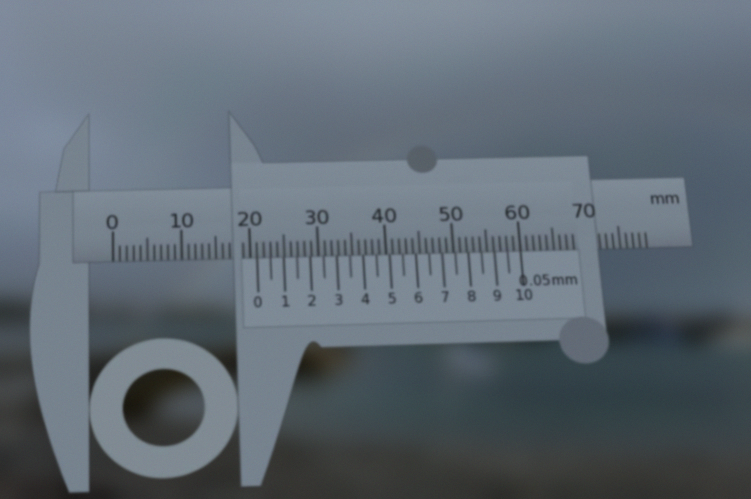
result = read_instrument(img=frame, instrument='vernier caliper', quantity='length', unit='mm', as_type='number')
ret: 21.0 mm
